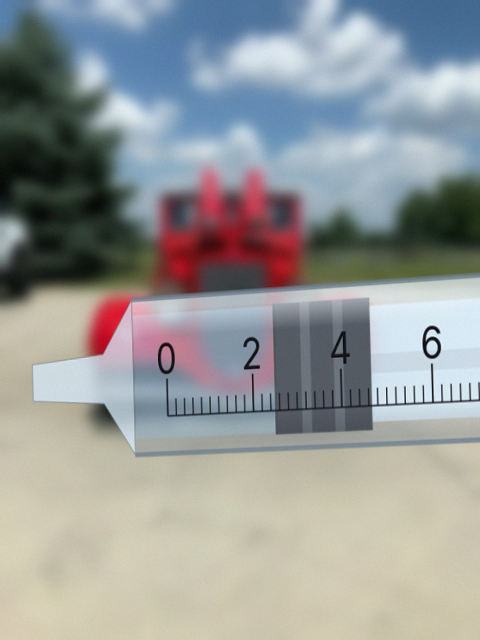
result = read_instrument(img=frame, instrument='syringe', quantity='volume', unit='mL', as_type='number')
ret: 2.5 mL
